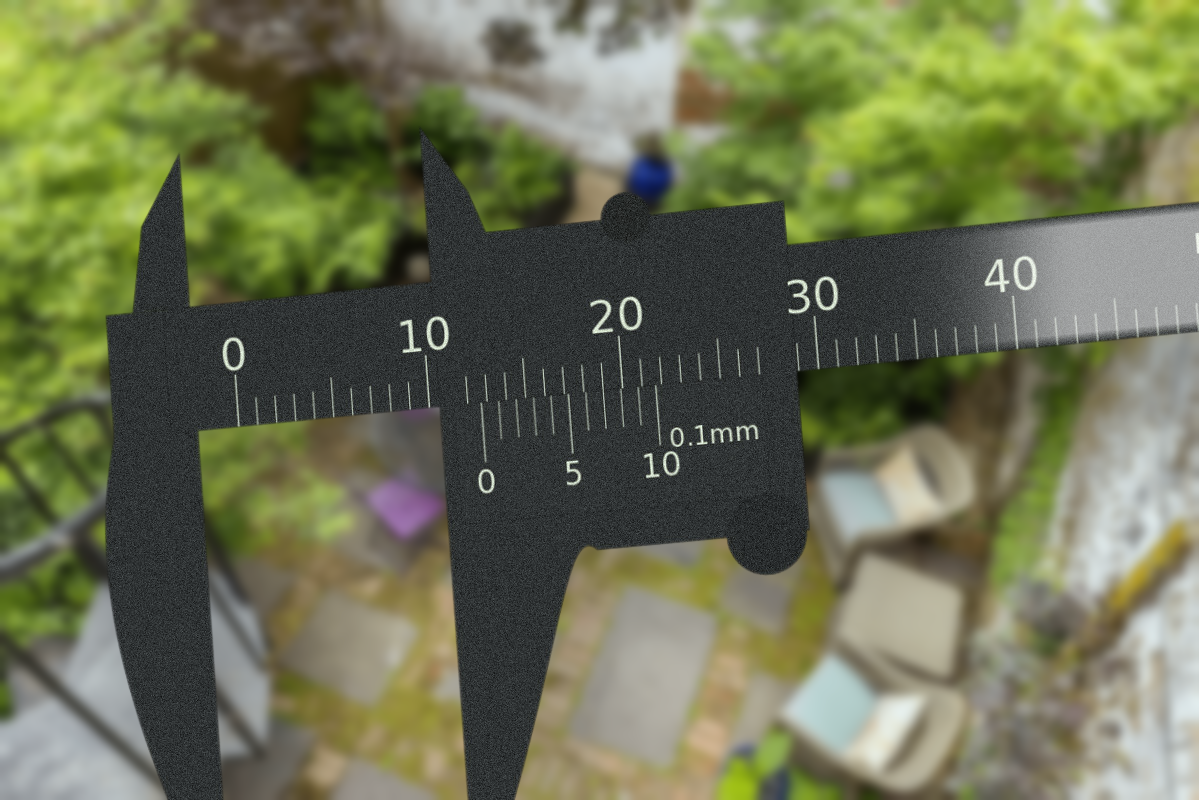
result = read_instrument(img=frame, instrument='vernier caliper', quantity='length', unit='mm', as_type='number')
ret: 12.7 mm
